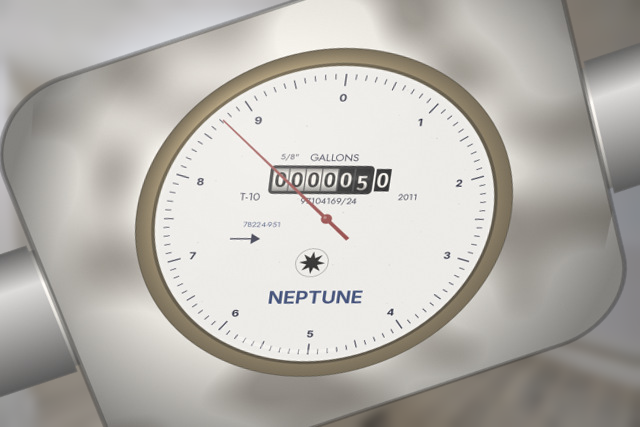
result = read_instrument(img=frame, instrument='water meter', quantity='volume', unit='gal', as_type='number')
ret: 48.7 gal
